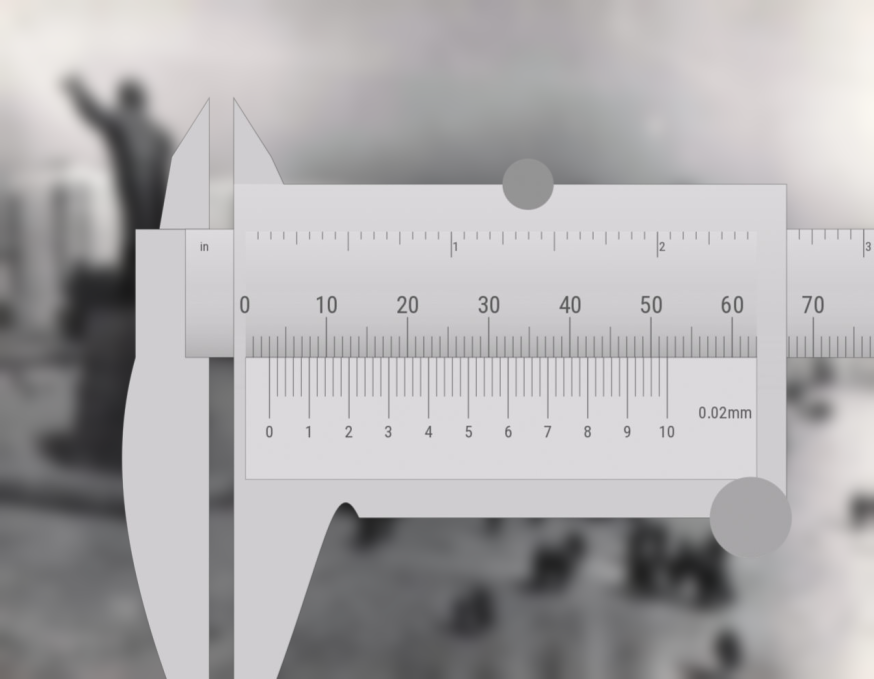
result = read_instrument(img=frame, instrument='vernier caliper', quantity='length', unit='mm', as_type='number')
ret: 3.0 mm
